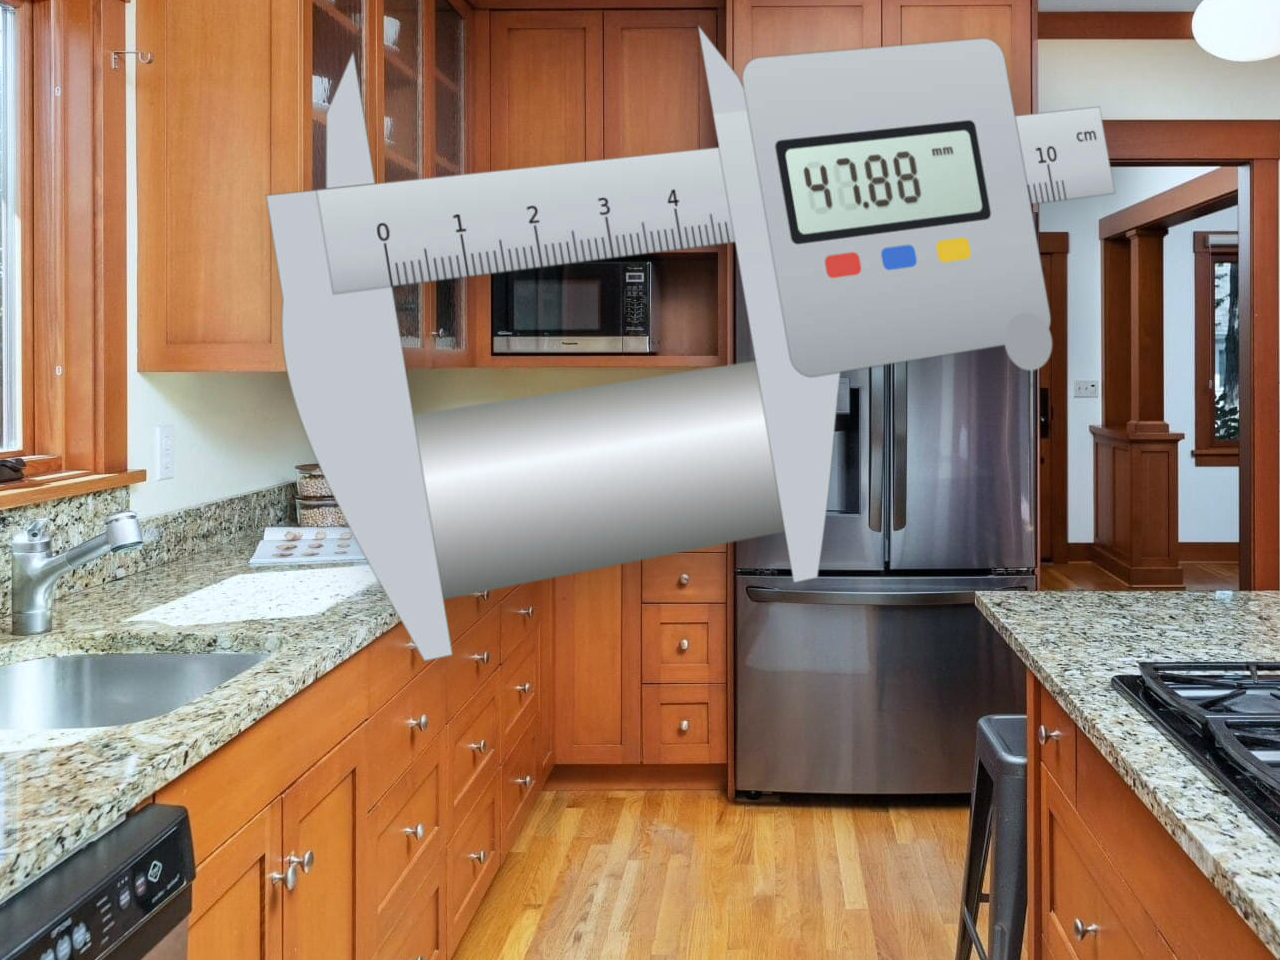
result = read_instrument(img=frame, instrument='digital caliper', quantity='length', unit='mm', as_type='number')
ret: 47.88 mm
